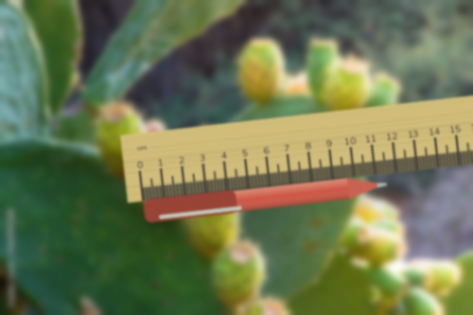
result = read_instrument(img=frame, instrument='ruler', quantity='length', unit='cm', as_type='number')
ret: 11.5 cm
